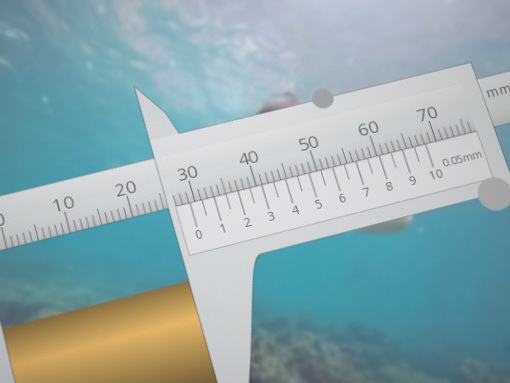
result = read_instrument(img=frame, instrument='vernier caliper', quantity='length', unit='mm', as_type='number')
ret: 29.2 mm
